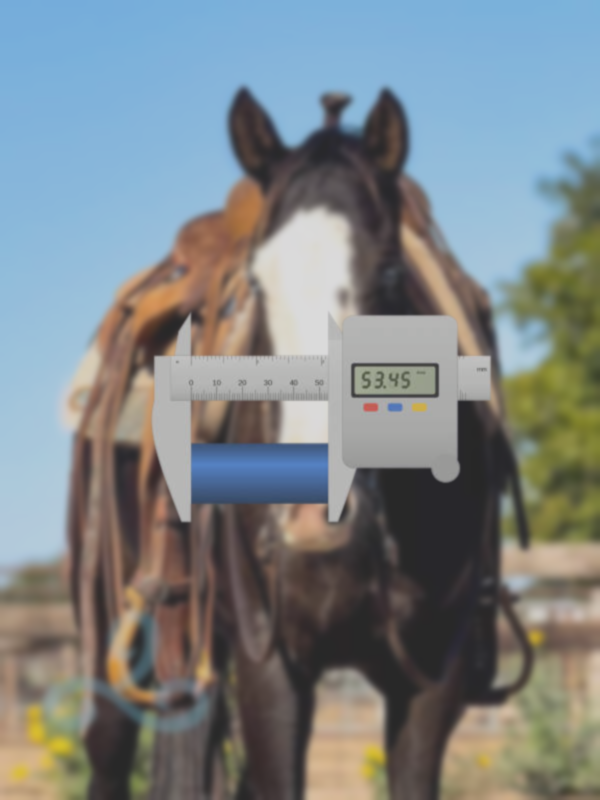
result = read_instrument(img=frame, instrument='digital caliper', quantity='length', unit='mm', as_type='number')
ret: 53.45 mm
